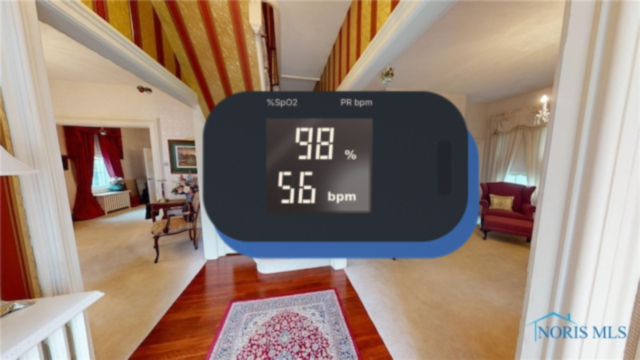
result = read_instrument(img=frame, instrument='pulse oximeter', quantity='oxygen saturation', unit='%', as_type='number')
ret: 98 %
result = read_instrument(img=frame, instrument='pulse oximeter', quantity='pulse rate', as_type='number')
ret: 56 bpm
